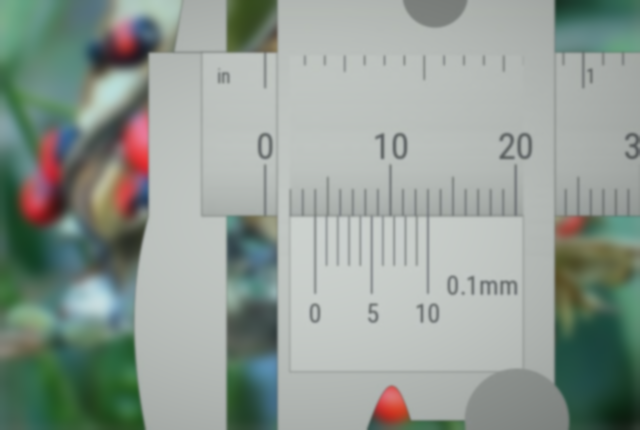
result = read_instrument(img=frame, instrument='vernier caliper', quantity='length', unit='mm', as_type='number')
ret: 4.0 mm
